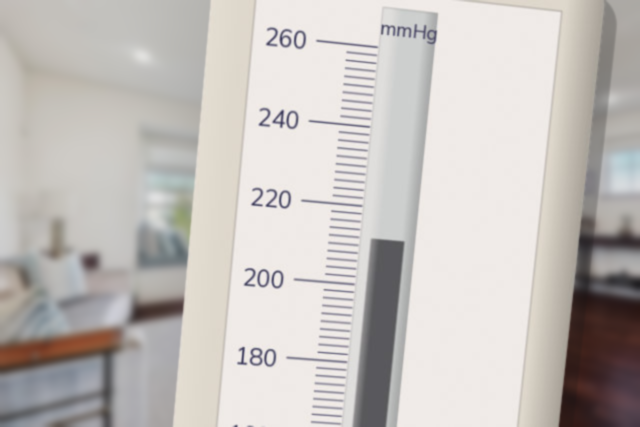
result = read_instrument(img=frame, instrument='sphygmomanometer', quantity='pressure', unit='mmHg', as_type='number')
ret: 212 mmHg
